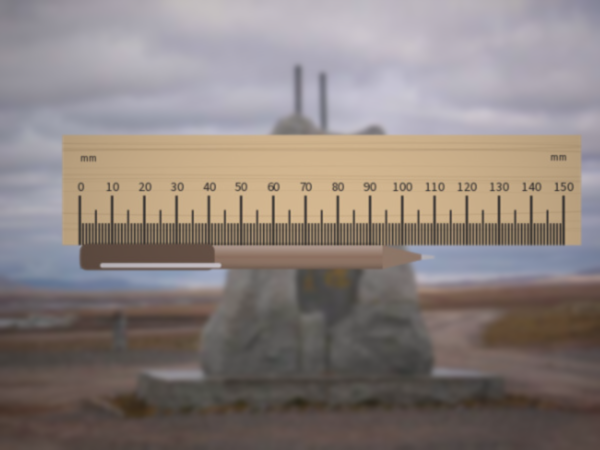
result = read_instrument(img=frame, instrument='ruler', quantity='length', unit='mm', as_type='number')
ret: 110 mm
